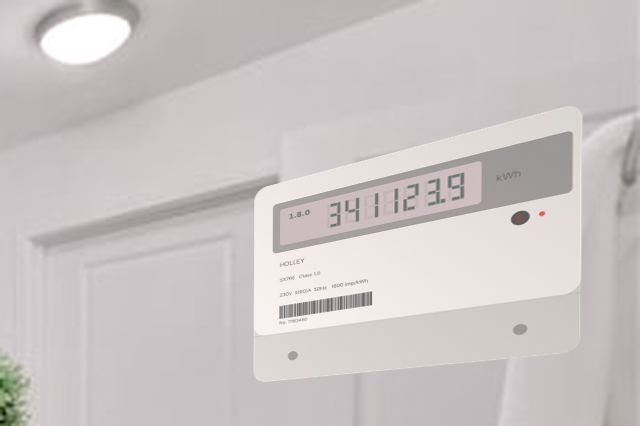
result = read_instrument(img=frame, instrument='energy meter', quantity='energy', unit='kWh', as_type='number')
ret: 341123.9 kWh
